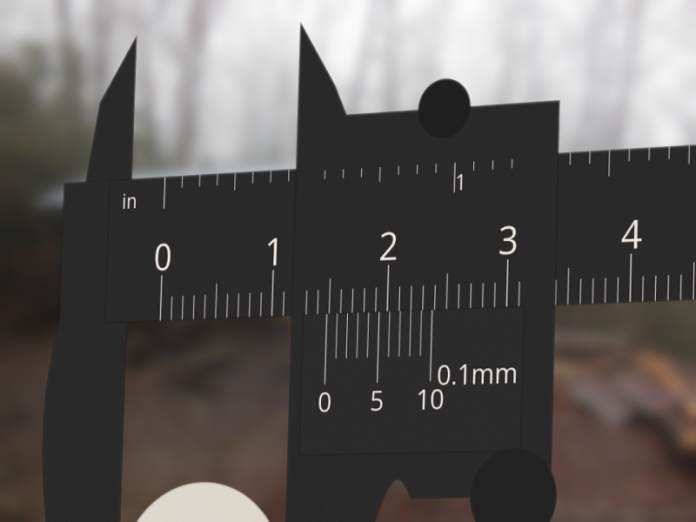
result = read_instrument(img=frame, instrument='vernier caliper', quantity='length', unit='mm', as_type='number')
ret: 14.8 mm
